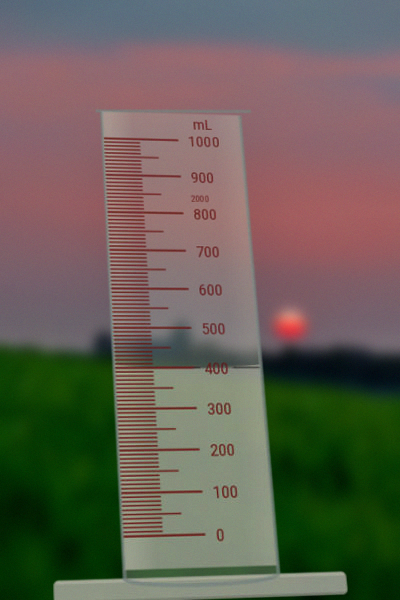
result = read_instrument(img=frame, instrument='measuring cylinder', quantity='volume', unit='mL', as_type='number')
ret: 400 mL
